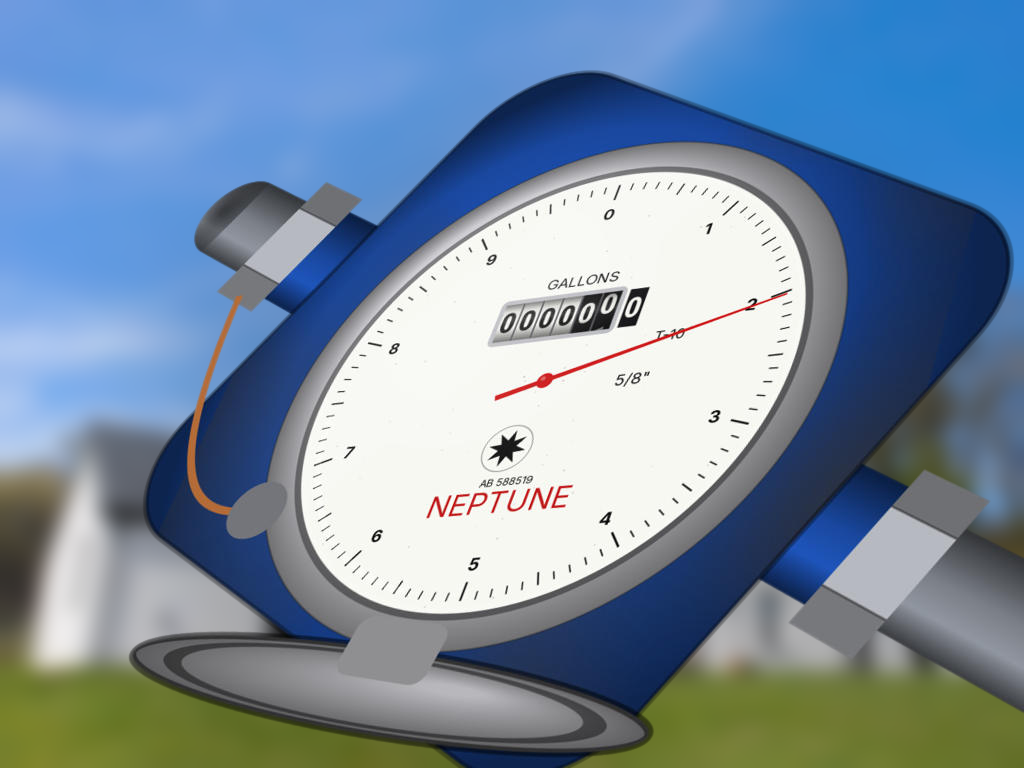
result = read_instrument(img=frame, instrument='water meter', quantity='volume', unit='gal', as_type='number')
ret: 2.0 gal
